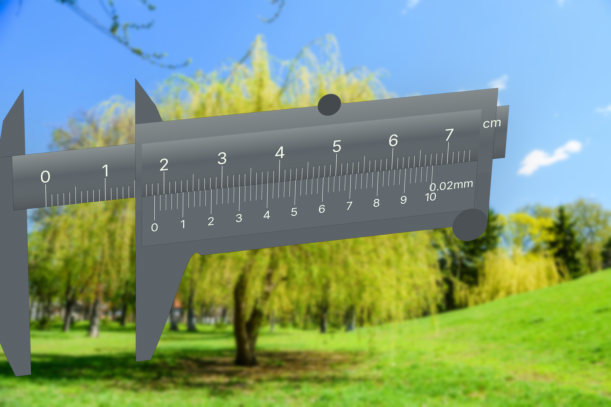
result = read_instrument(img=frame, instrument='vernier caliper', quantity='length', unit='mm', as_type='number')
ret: 18.4 mm
